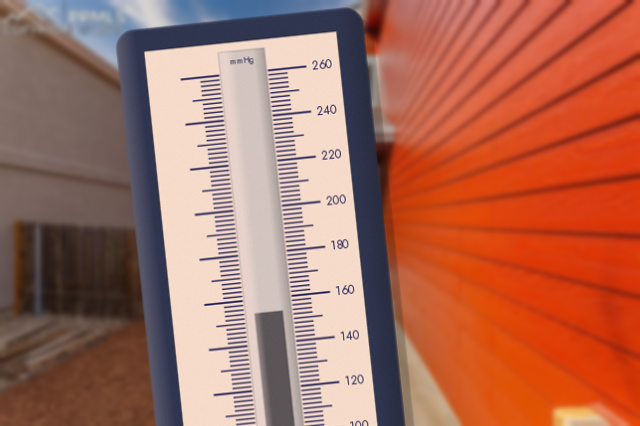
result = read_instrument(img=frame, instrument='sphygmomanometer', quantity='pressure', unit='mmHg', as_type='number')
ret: 154 mmHg
